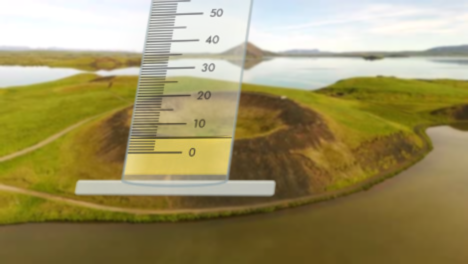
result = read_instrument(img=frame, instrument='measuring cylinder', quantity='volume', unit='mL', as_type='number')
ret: 5 mL
